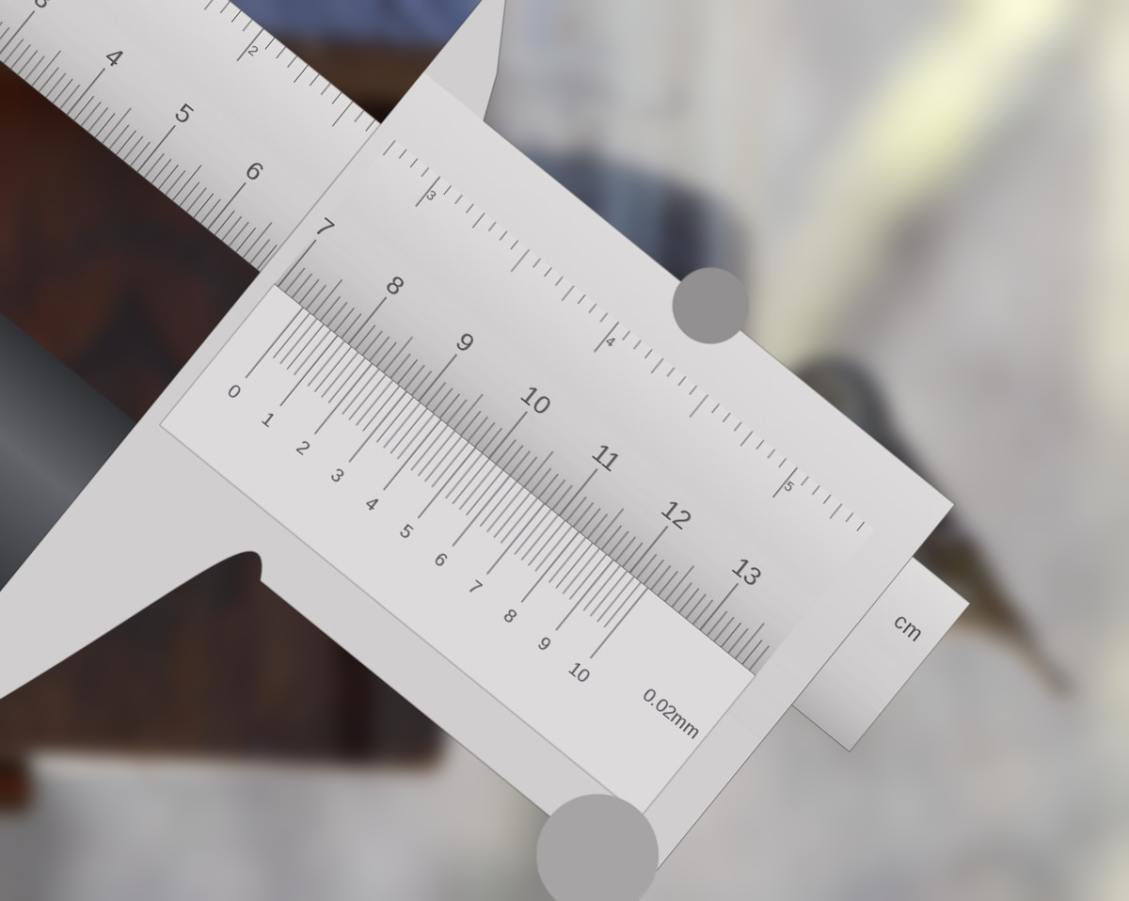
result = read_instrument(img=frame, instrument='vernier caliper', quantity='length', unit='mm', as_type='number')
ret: 73.6 mm
